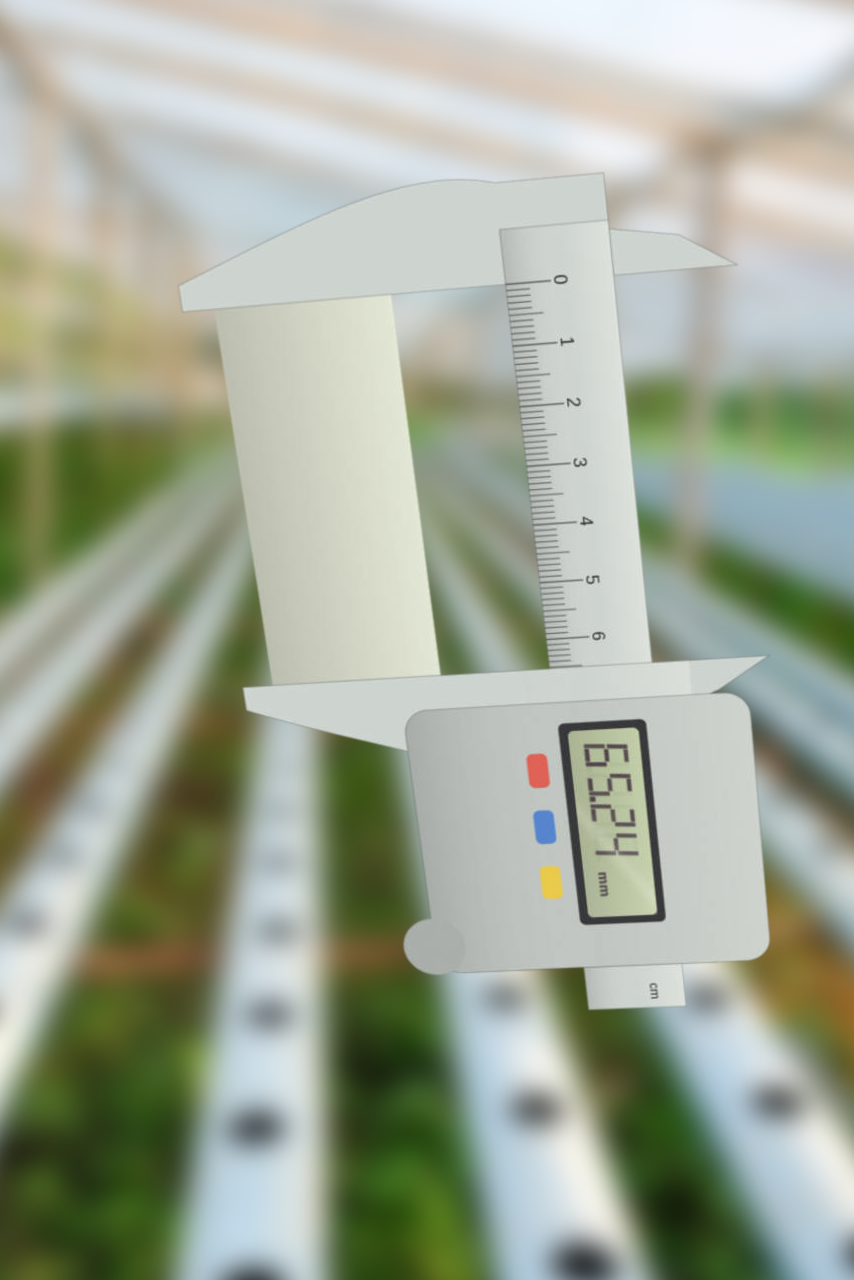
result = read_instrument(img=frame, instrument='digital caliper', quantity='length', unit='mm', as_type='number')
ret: 65.24 mm
